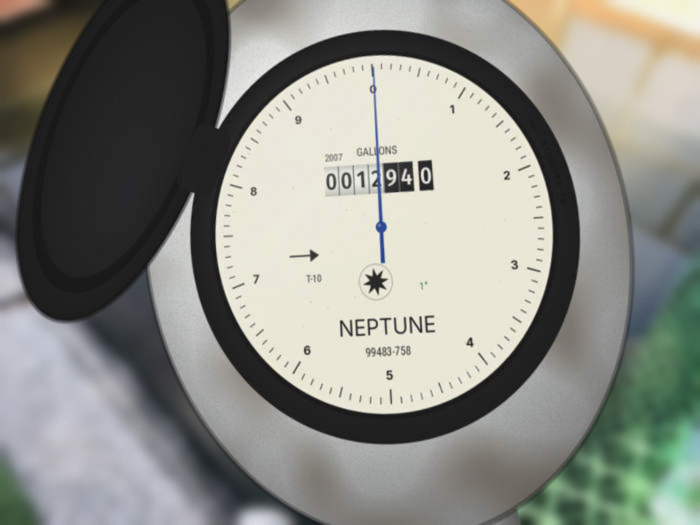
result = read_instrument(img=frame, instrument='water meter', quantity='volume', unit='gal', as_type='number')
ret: 12940.0 gal
